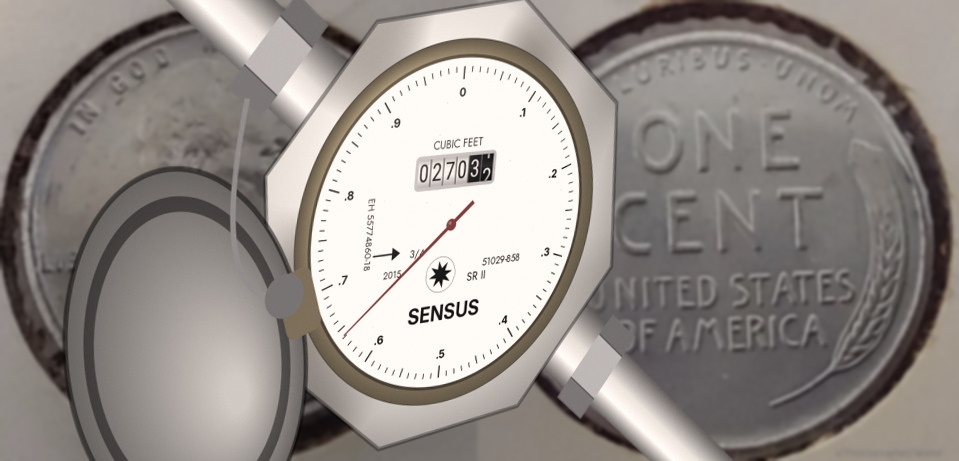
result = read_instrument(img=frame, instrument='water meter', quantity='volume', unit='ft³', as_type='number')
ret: 27031.64 ft³
